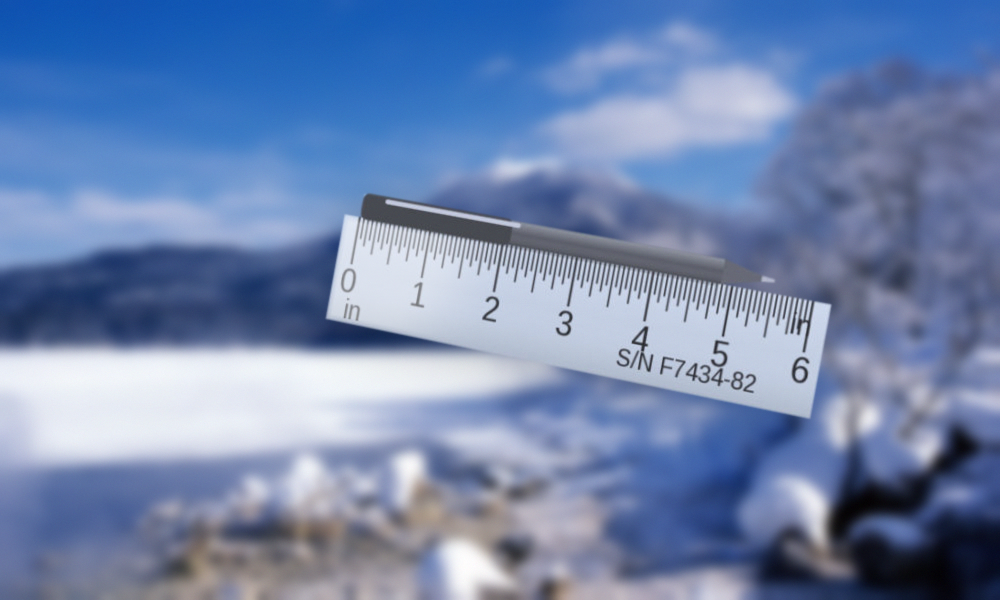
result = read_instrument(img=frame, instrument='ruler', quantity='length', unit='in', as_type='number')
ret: 5.5 in
